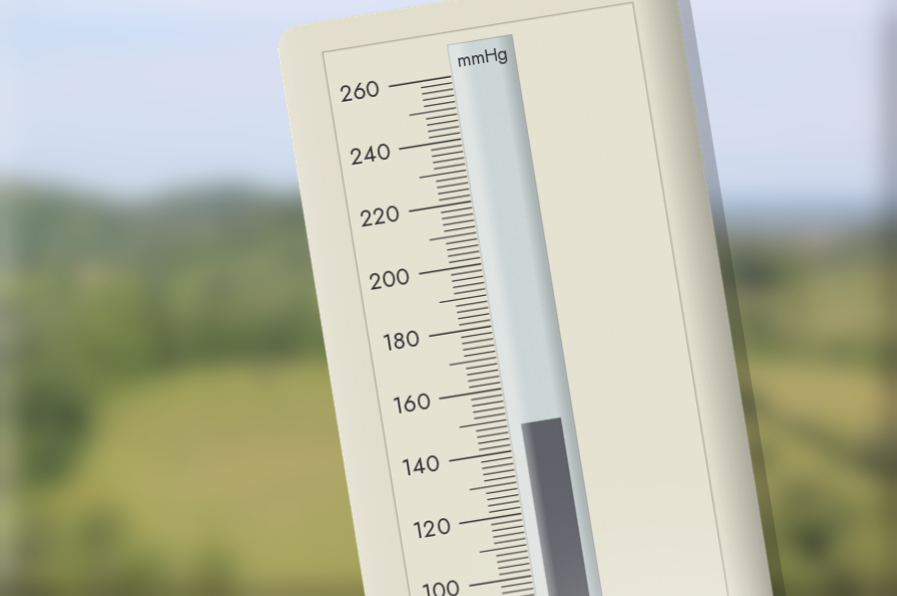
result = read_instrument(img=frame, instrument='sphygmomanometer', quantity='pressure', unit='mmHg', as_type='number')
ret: 148 mmHg
